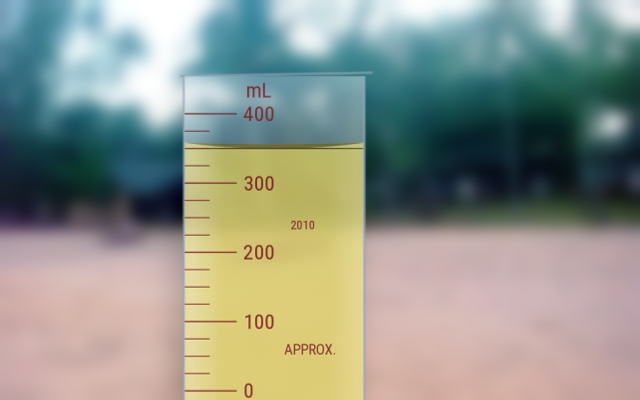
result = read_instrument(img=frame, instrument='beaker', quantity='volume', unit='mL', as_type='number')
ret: 350 mL
